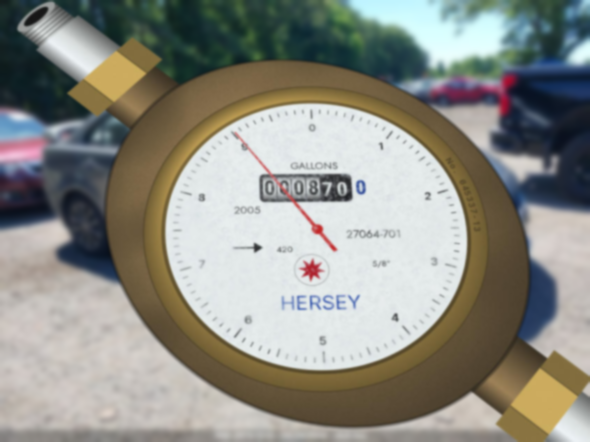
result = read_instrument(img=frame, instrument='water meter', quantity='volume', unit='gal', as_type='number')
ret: 8699.0 gal
